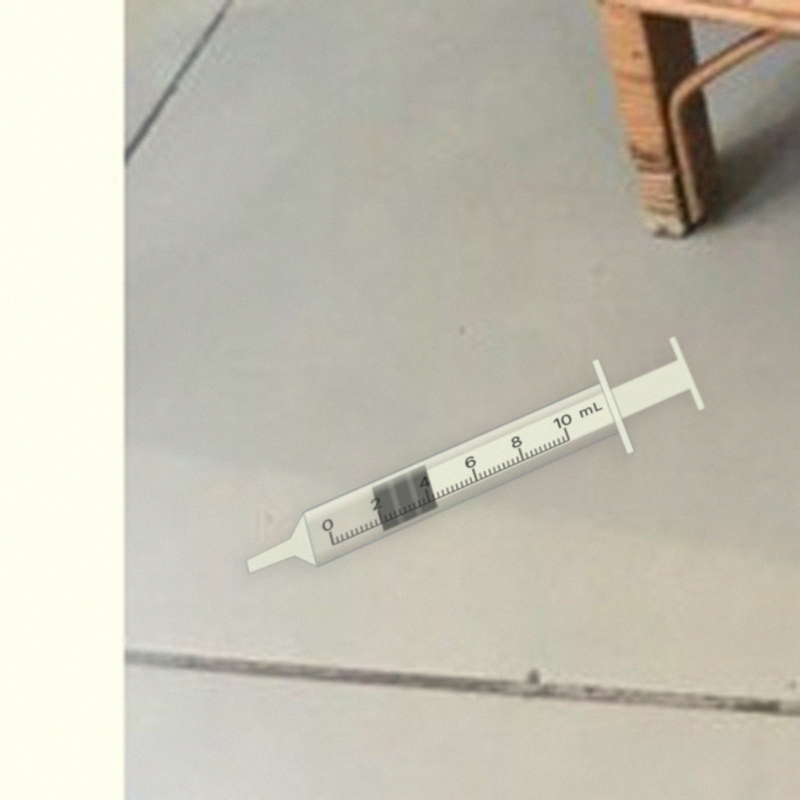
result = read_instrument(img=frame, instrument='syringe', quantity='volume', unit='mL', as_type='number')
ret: 2 mL
